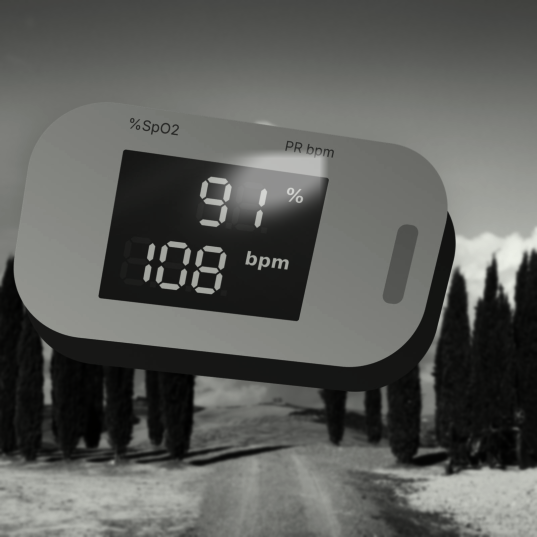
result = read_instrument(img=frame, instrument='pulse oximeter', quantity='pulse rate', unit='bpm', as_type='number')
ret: 108 bpm
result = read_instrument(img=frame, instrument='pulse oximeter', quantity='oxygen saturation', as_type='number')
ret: 91 %
